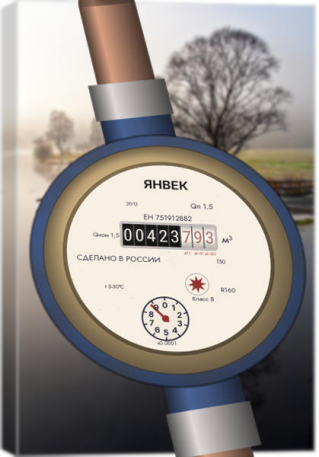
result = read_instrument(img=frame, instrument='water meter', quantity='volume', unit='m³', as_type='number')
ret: 423.7938 m³
